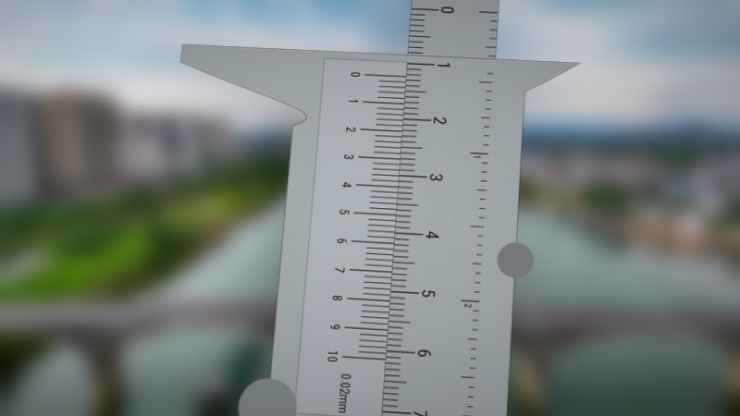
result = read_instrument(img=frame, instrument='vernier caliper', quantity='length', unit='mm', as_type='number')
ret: 12.4 mm
